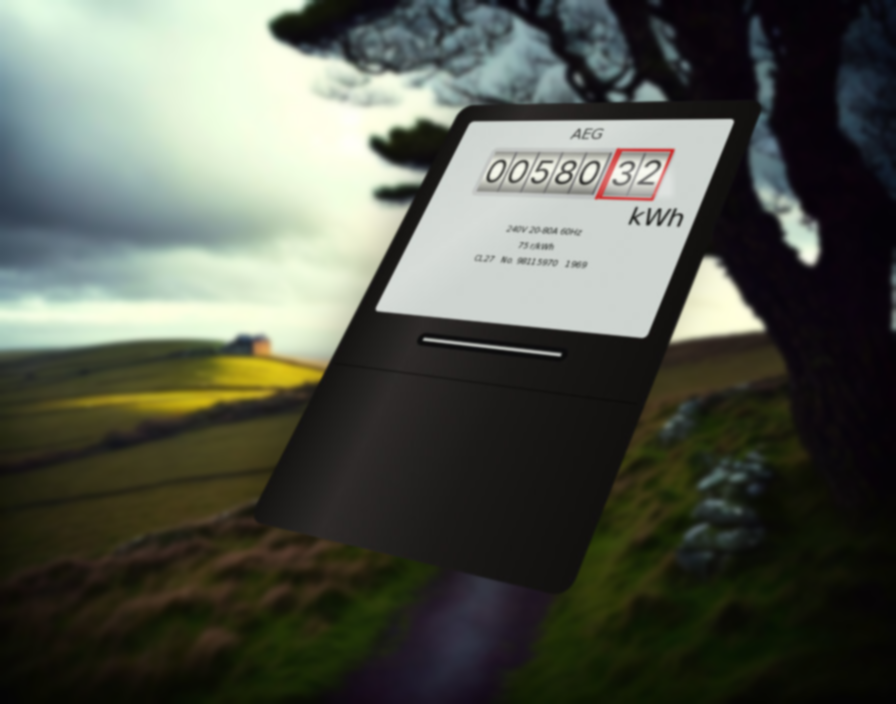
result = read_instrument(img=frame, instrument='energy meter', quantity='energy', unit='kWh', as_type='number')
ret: 580.32 kWh
